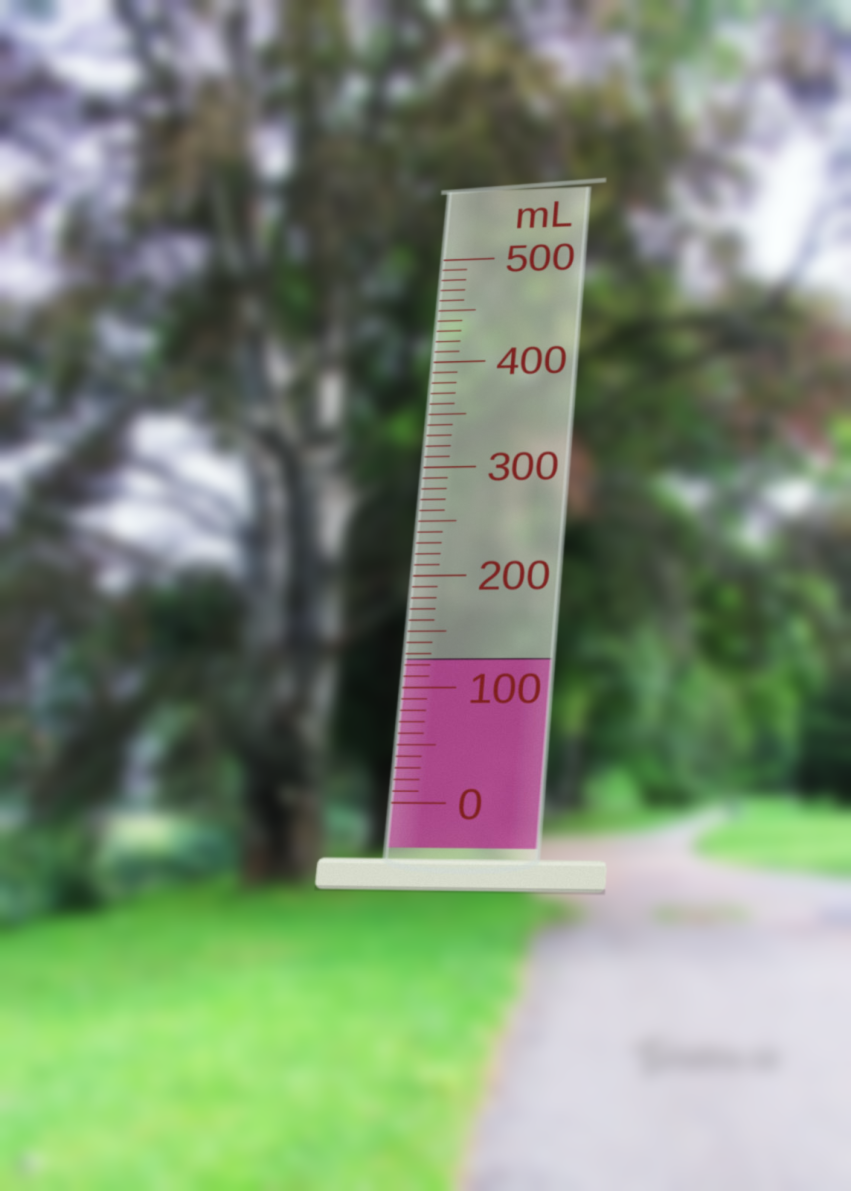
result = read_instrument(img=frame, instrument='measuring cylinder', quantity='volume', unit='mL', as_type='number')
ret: 125 mL
